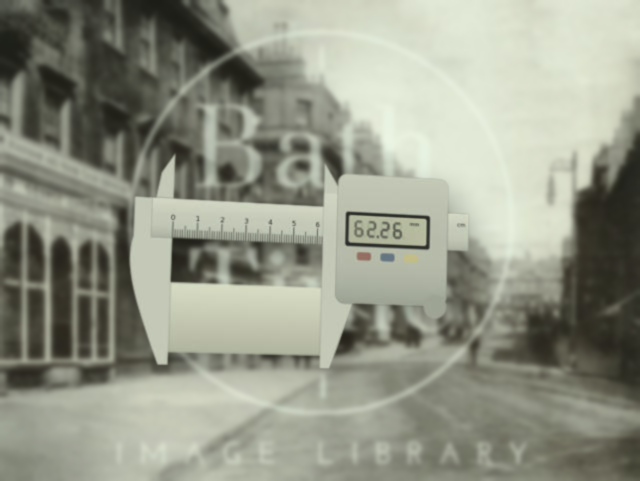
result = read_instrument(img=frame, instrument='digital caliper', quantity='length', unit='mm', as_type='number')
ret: 62.26 mm
